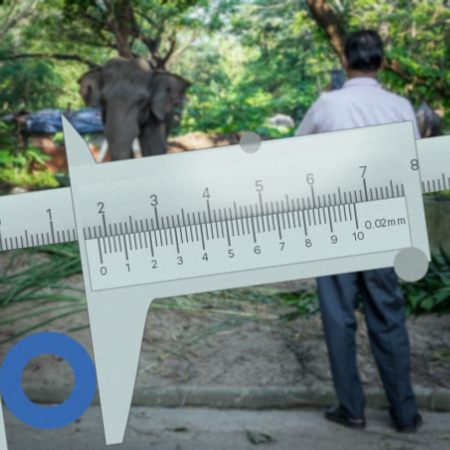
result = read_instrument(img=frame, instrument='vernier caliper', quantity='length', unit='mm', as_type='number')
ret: 18.5 mm
